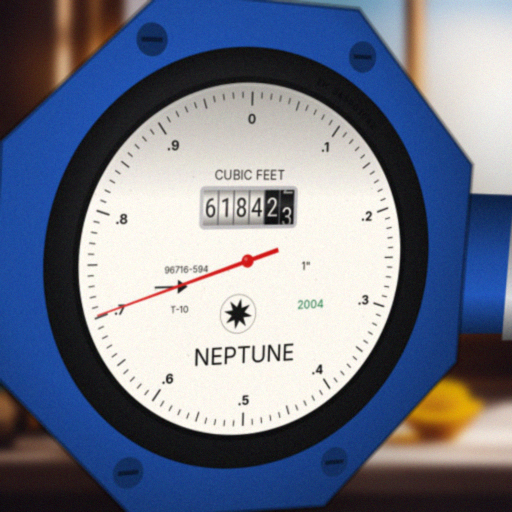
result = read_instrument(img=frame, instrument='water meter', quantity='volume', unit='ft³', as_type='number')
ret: 618422.70 ft³
